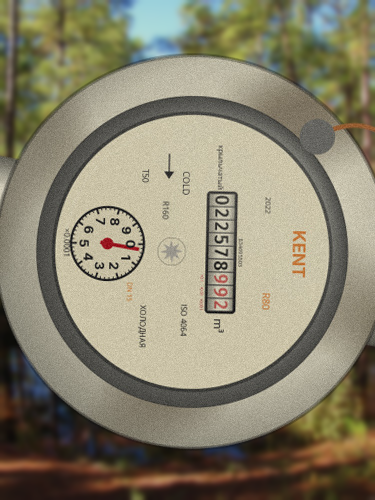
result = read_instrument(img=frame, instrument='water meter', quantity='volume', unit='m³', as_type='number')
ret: 22578.9920 m³
